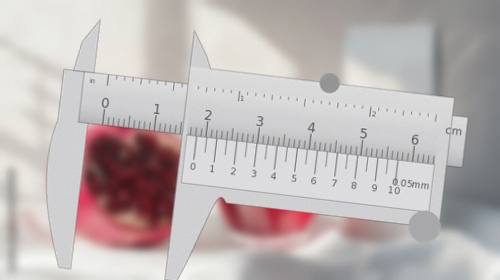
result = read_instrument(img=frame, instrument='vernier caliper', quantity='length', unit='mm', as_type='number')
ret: 18.2 mm
